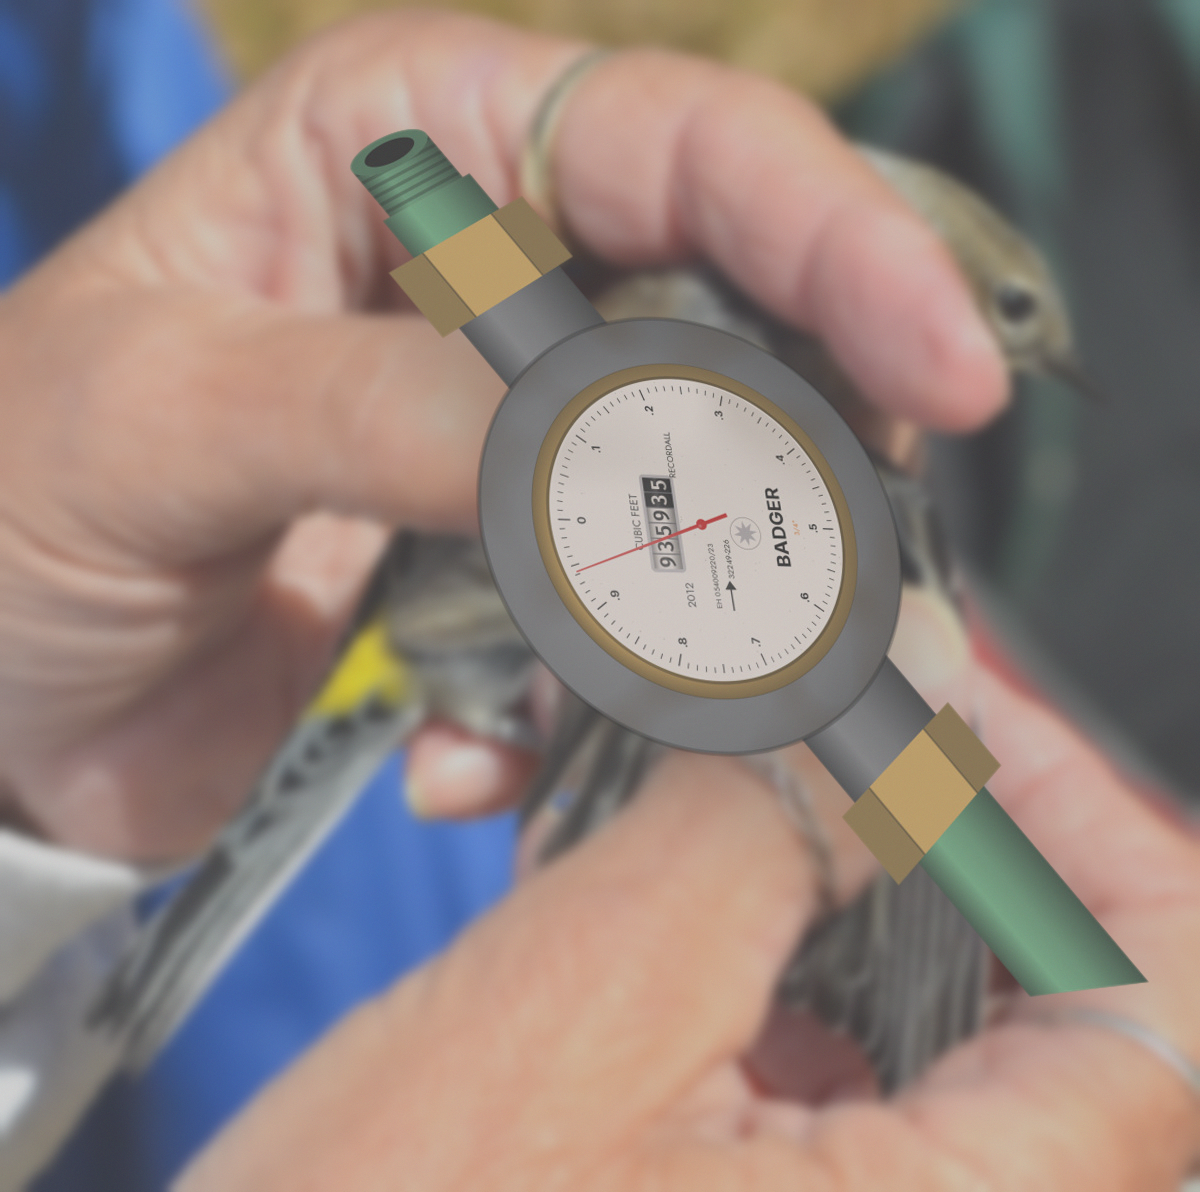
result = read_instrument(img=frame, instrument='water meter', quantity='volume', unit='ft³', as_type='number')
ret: 935934.94 ft³
